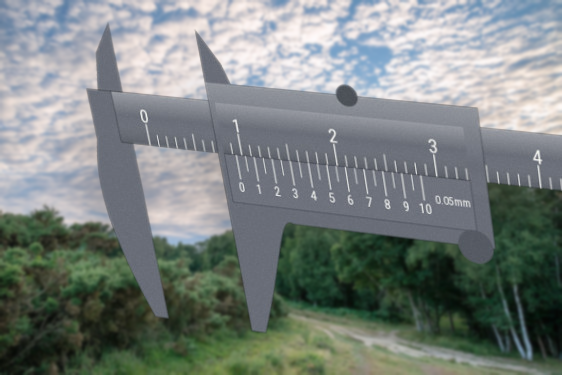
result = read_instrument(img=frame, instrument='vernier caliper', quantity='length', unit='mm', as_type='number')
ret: 9.4 mm
